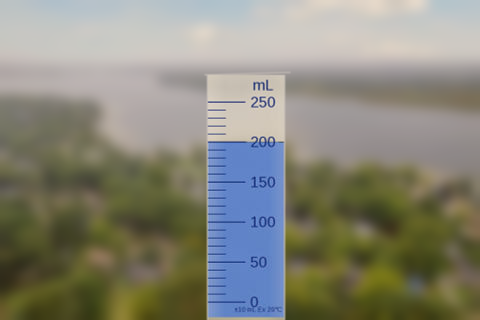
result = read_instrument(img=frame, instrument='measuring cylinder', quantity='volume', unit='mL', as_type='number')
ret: 200 mL
